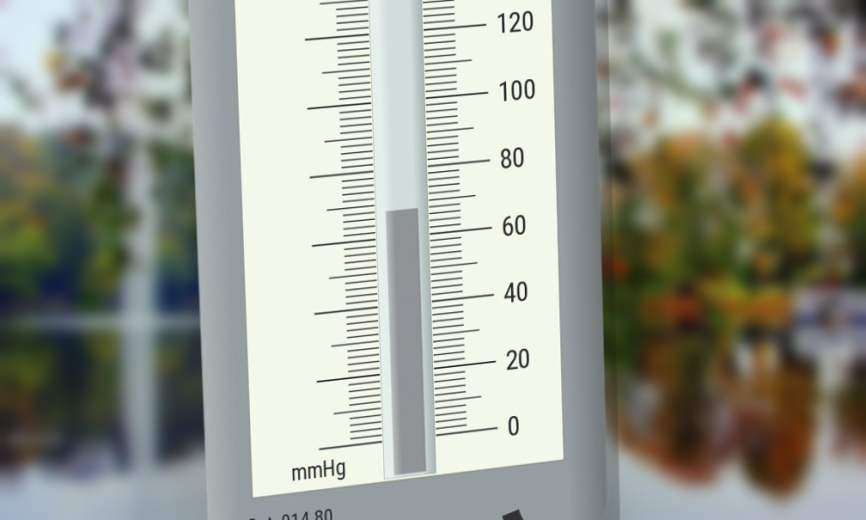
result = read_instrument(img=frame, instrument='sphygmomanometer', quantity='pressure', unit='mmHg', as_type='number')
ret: 68 mmHg
